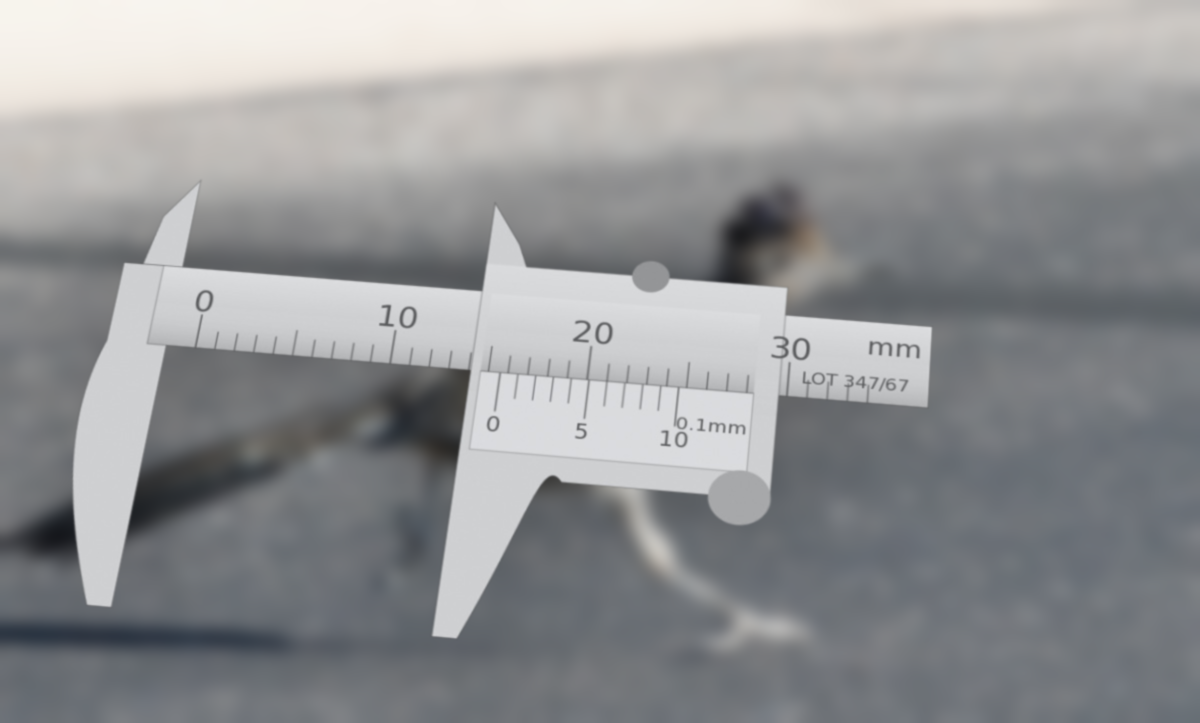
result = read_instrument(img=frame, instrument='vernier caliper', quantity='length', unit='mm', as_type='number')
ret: 15.6 mm
